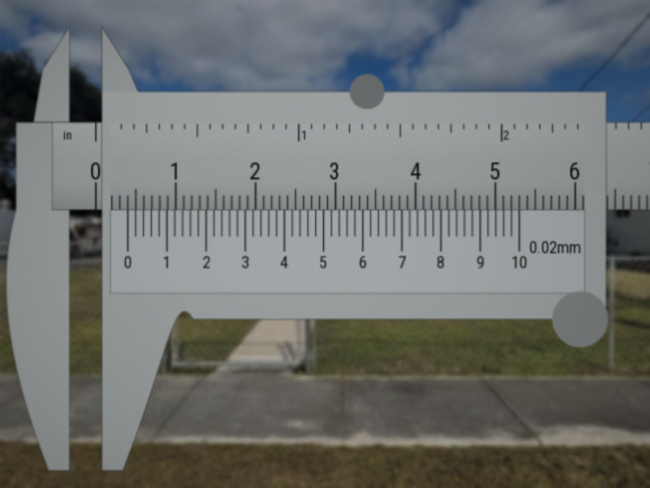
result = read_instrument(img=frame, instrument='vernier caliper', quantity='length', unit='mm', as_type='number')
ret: 4.0 mm
